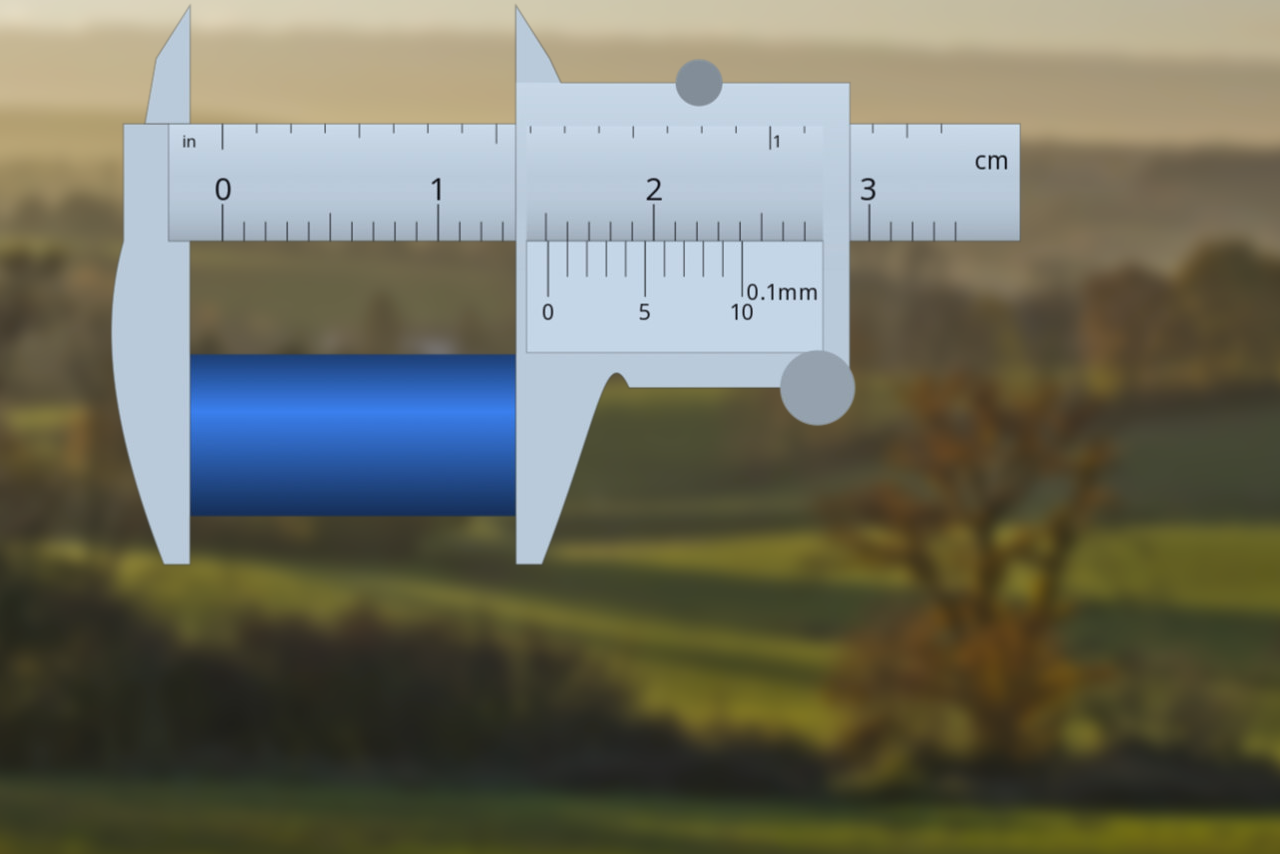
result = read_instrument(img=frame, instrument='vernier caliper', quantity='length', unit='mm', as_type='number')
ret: 15.1 mm
